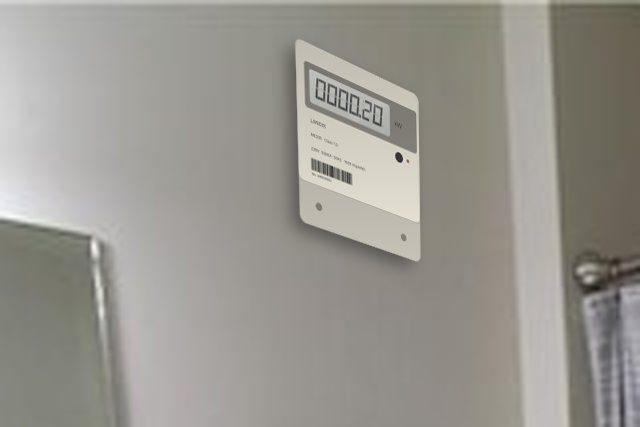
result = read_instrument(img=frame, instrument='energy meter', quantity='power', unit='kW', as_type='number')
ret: 0.20 kW
